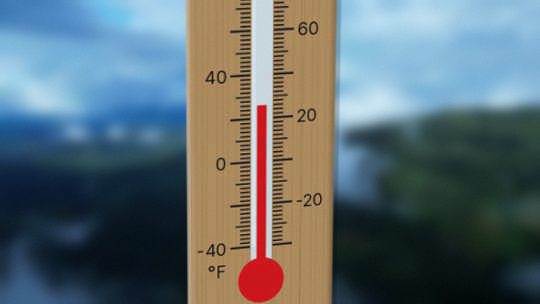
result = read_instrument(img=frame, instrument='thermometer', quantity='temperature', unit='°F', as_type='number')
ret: 26 °F
